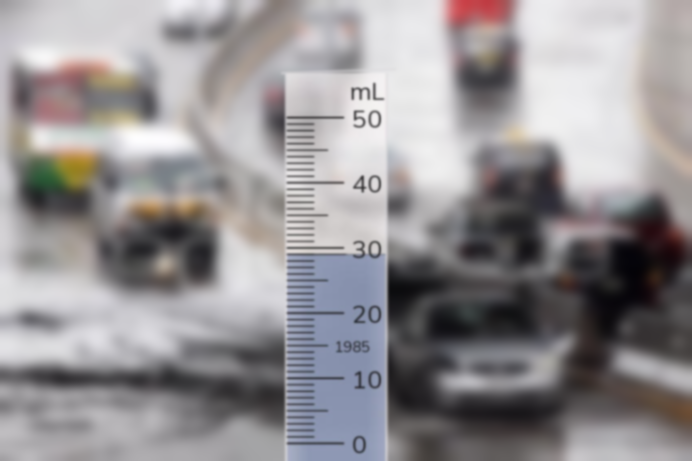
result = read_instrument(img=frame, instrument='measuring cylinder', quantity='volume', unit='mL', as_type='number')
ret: 29 mL
